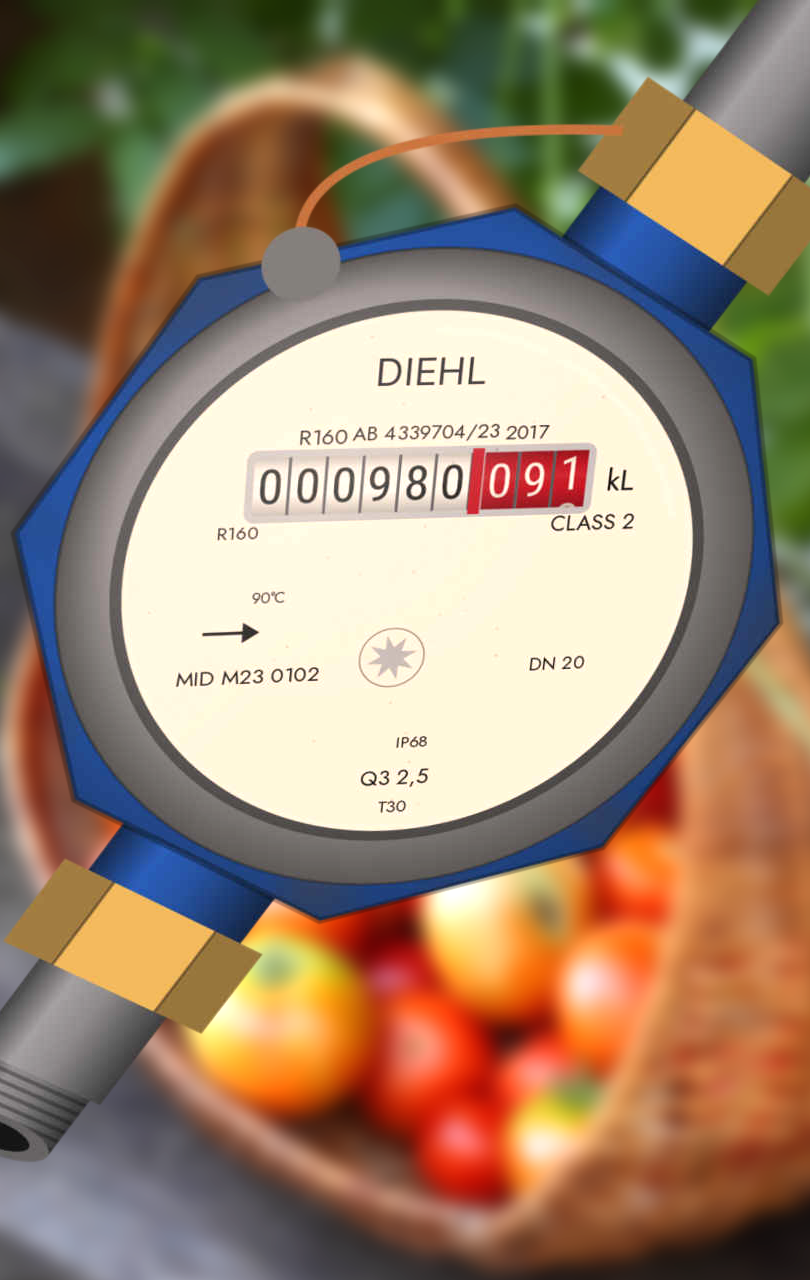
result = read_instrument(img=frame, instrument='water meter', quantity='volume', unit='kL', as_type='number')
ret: 980.091 kL
